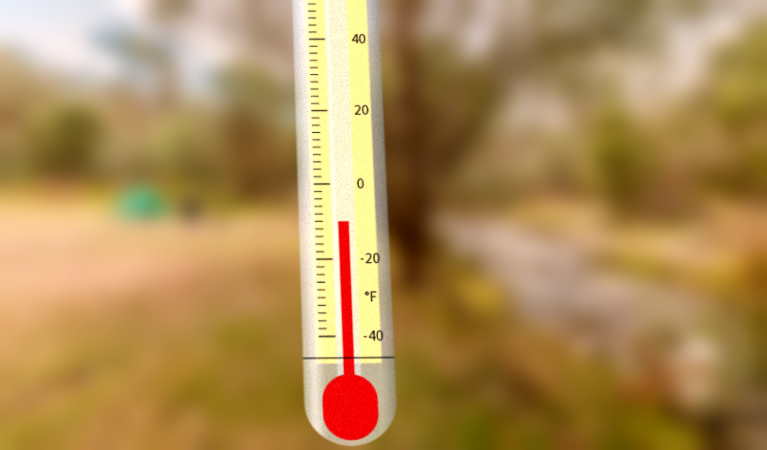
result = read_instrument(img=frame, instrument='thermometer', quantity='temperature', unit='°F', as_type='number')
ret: -10 °F
